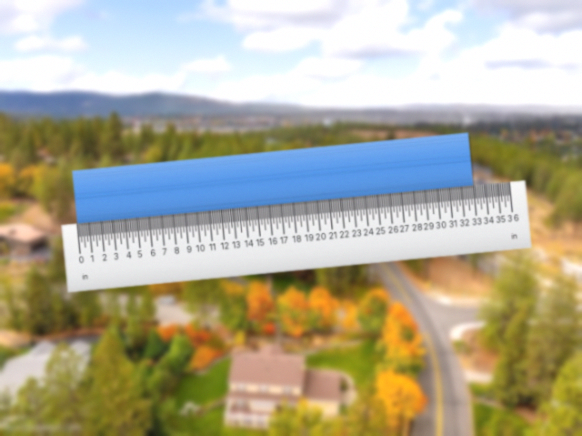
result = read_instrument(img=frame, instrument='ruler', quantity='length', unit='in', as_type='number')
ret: 33 in
